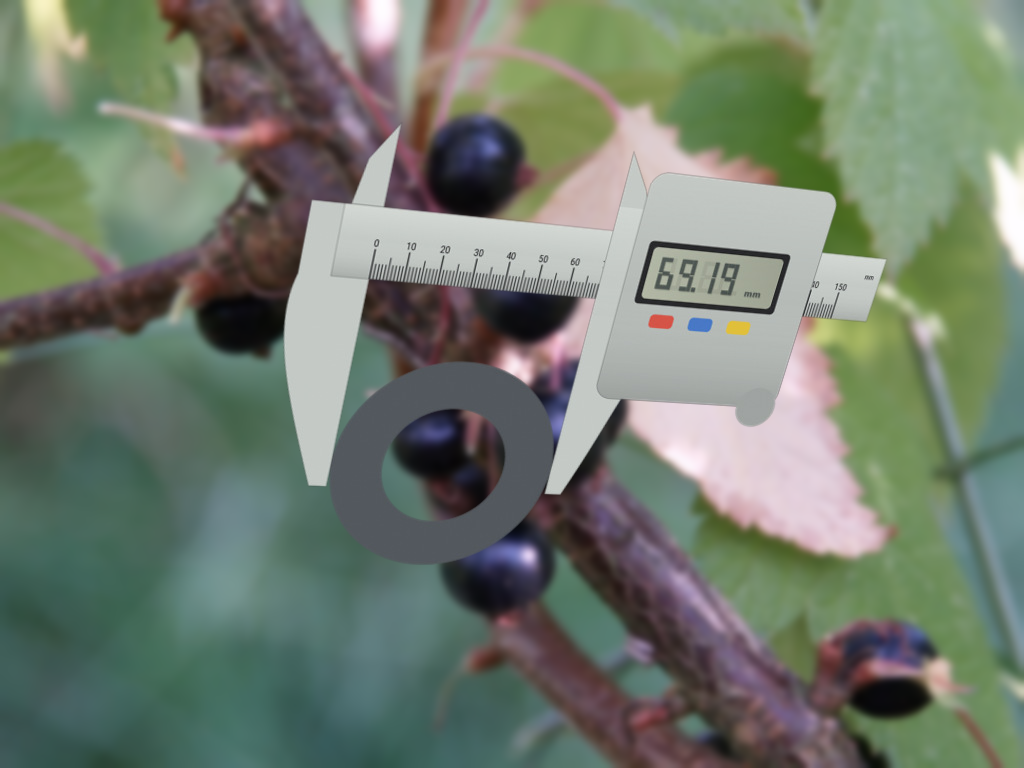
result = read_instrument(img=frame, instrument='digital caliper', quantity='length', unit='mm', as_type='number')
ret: 69.19 mm
